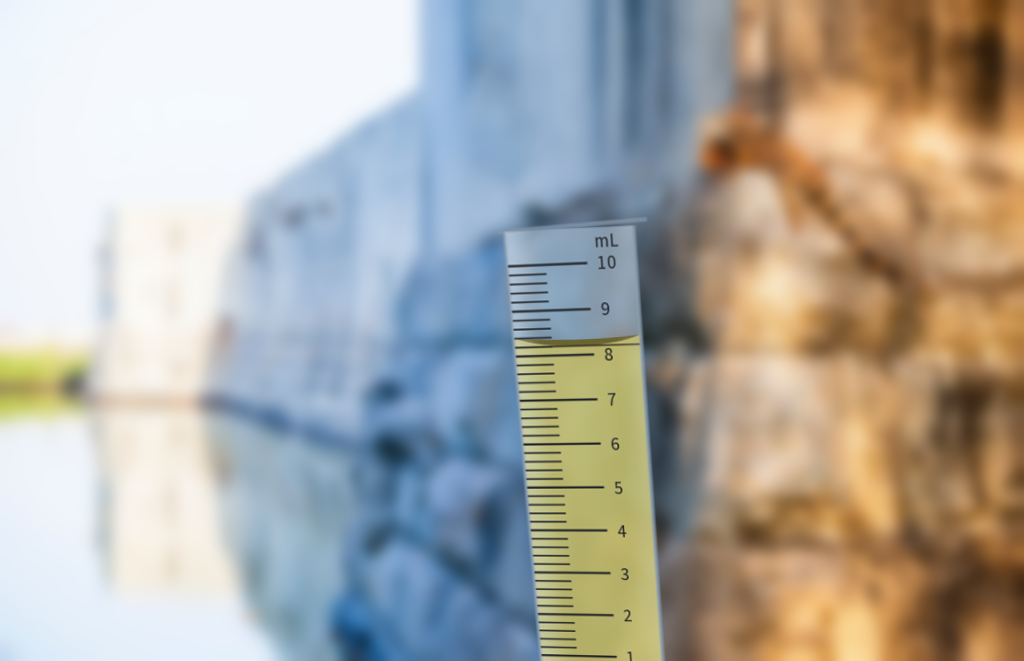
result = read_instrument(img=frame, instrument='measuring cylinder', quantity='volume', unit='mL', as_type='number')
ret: 8.2 mL
